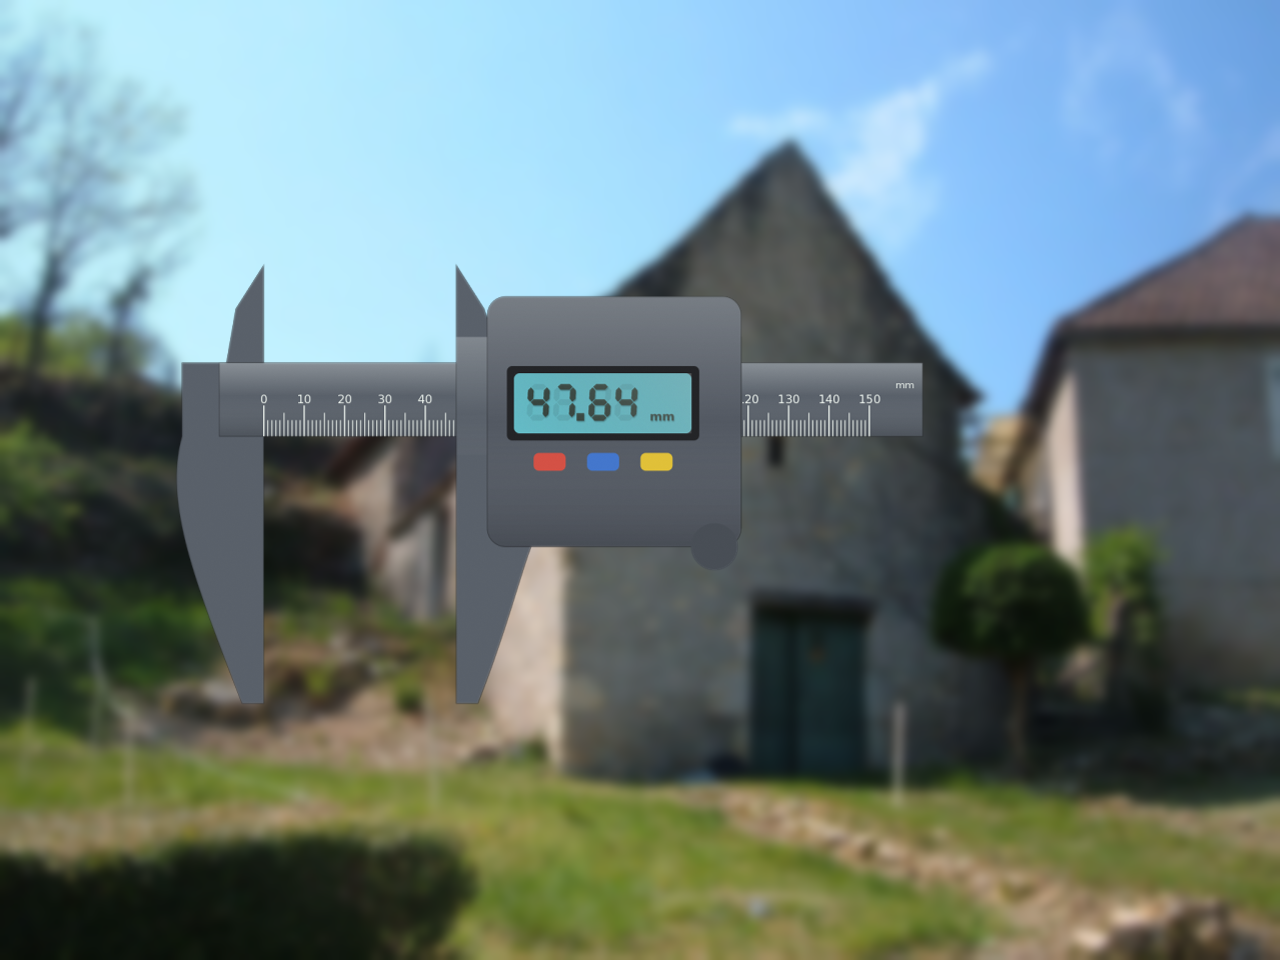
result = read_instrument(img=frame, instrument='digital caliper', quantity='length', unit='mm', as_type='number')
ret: 47.64 mm
